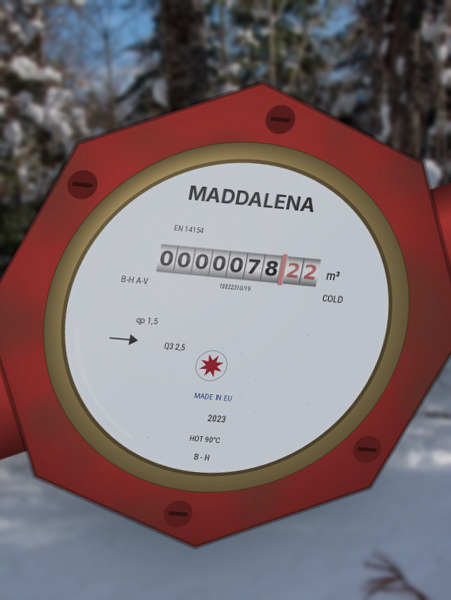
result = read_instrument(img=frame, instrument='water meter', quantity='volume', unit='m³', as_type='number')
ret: 78.22 m³
